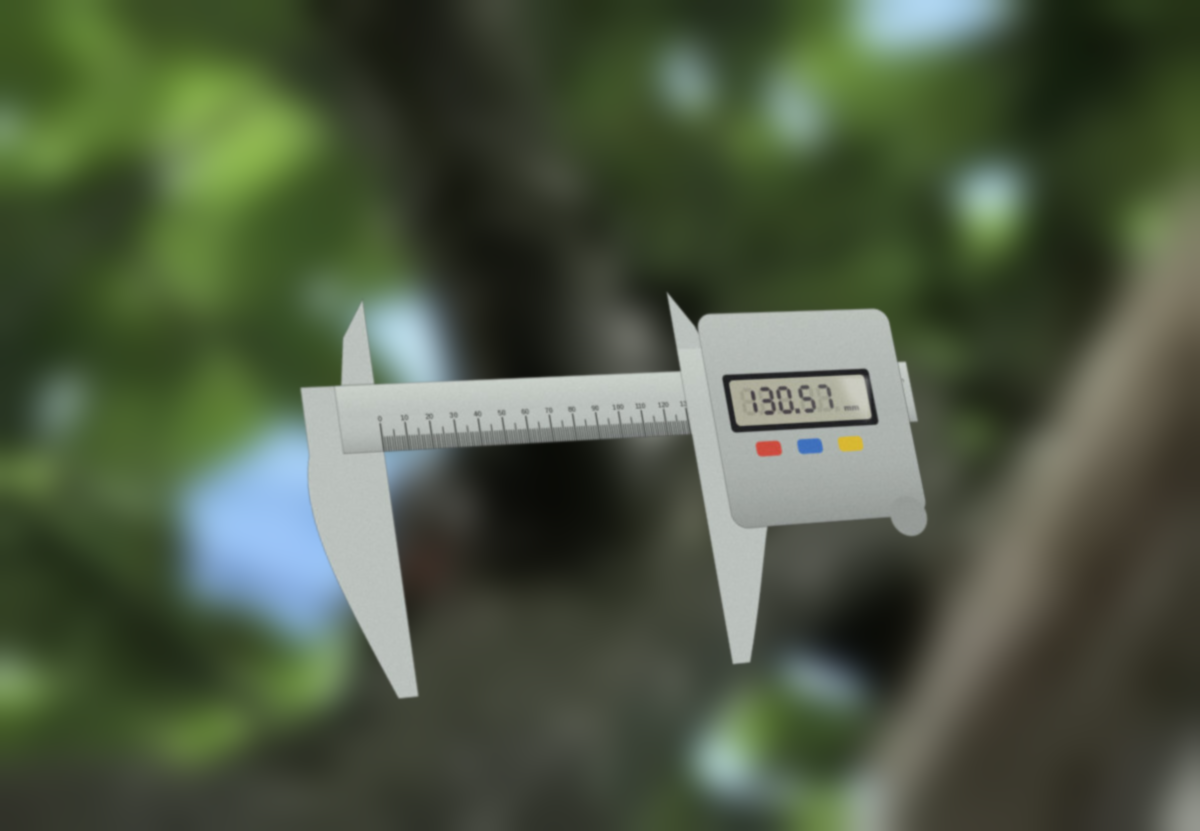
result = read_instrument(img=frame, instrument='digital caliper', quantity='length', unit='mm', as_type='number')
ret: 130.57 mm
